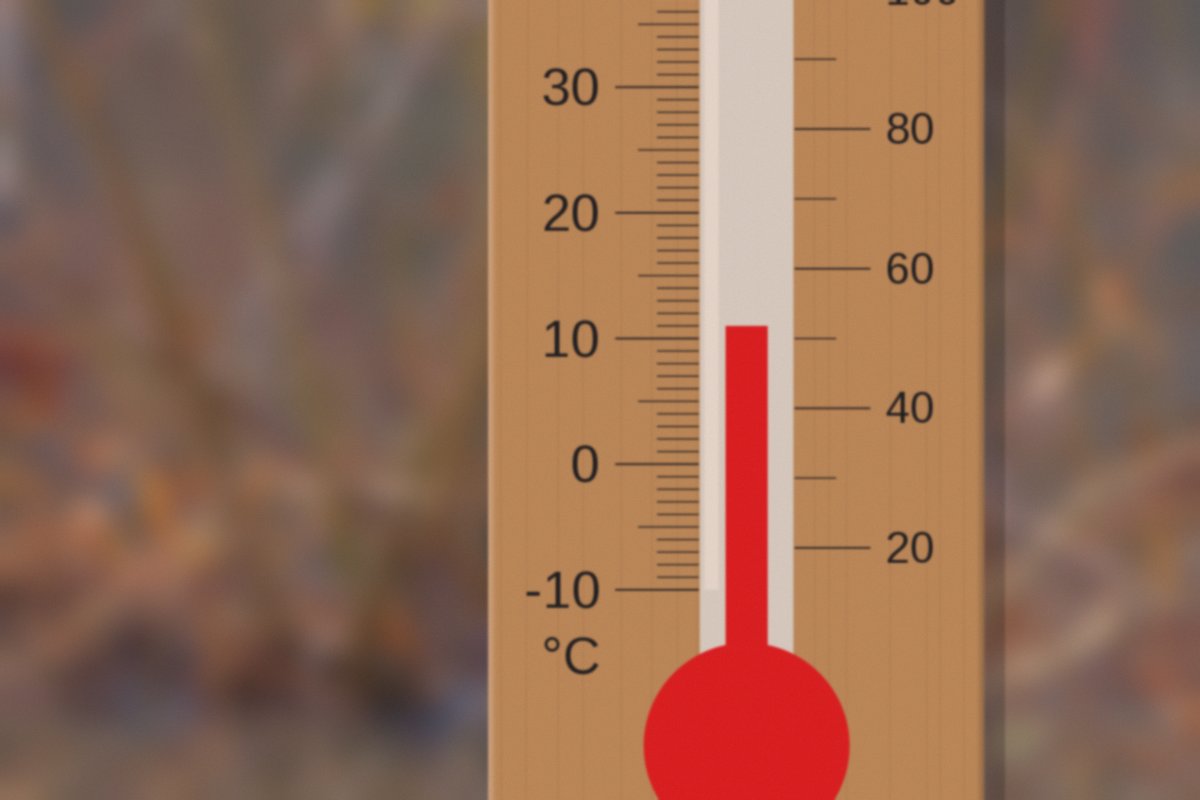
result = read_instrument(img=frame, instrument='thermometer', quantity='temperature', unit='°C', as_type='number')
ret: 11 °C
